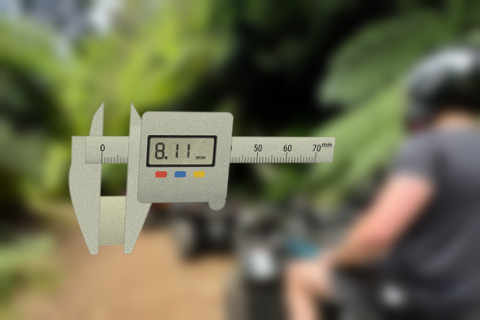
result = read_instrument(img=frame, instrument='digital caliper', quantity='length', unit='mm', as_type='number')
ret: 8.11 mm
